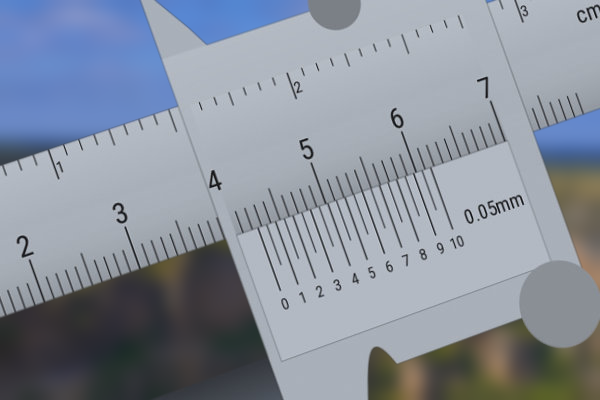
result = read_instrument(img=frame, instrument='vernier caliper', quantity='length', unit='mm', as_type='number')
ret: 42.6 mm
